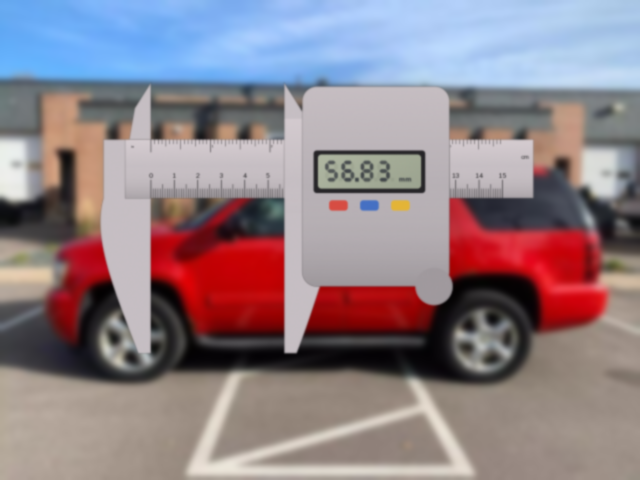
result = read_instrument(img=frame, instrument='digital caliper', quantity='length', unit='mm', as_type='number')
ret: 56.83 mm
